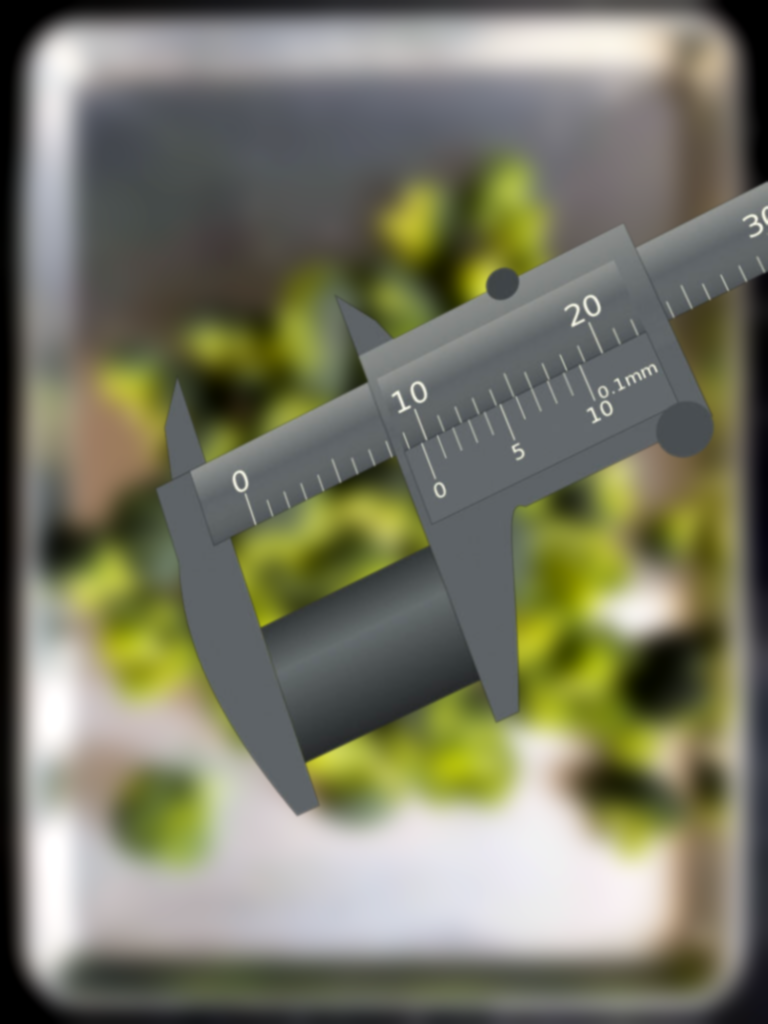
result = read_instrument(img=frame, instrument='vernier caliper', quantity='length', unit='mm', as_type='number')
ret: 9.7 mm
